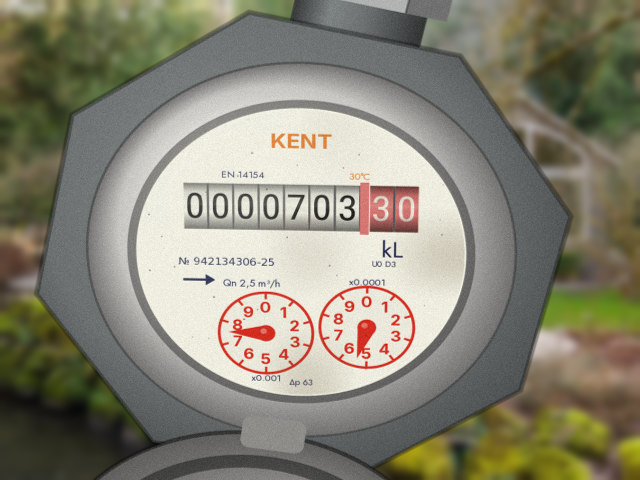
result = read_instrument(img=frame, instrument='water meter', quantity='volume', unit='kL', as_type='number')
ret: 703.3075 kL
